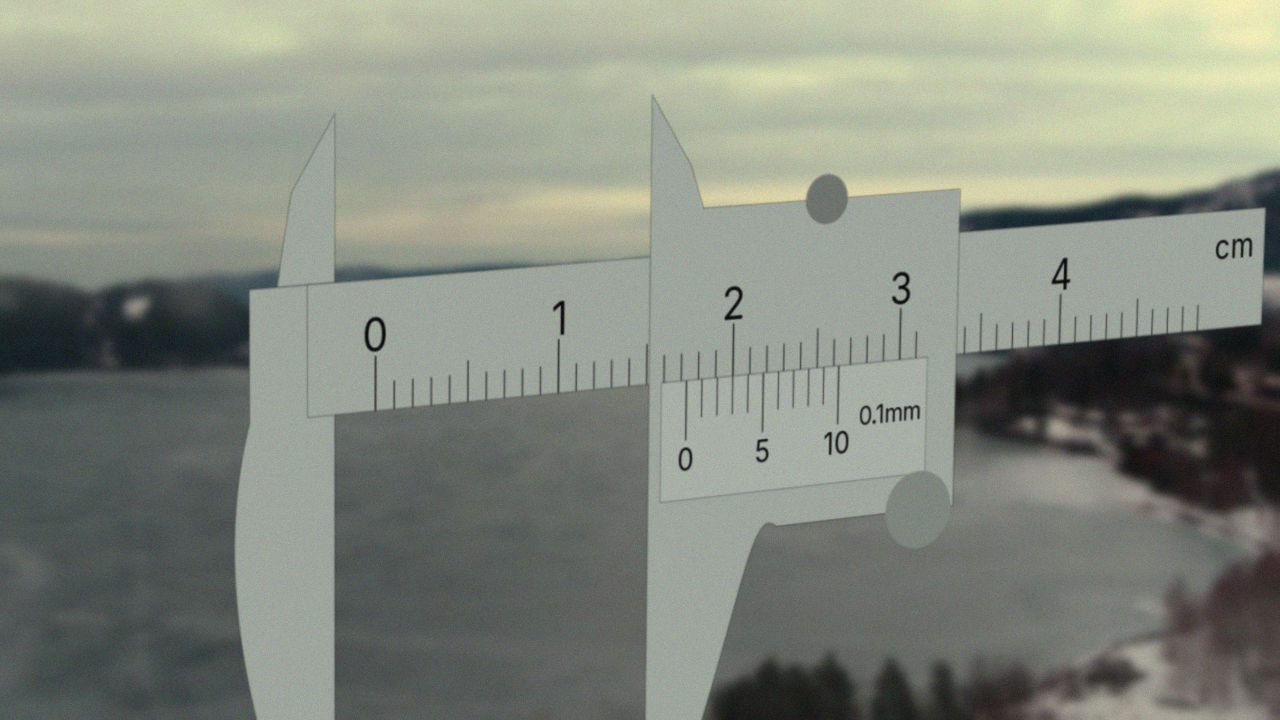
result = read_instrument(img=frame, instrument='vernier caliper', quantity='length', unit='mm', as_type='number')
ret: 17.3 mm
